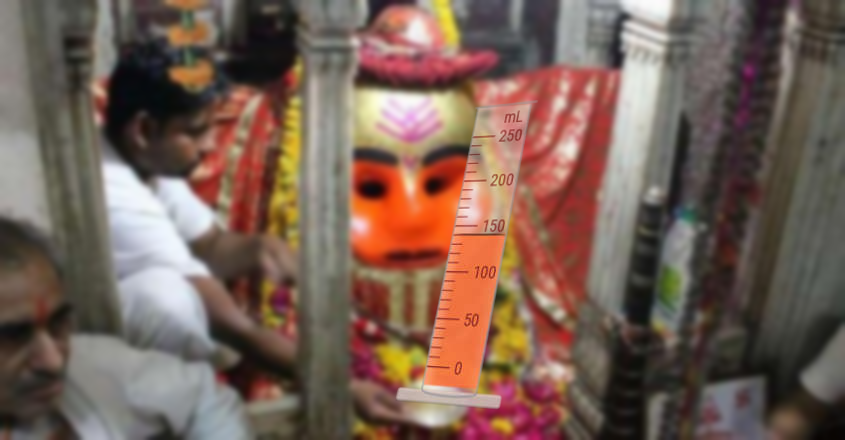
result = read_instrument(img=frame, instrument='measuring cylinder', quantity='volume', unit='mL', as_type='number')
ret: 140 mL
